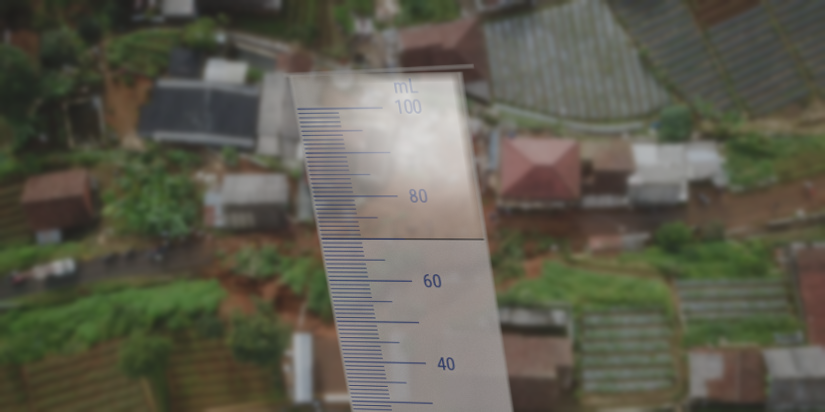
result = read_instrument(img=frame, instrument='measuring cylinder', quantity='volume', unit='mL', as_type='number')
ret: 70 mL
